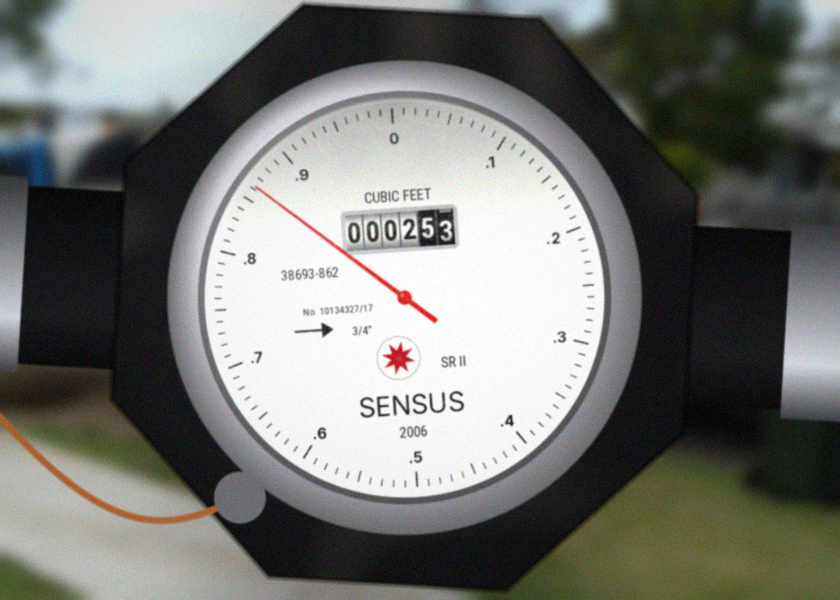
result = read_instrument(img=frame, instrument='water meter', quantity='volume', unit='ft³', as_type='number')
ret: 252.86 ft³
